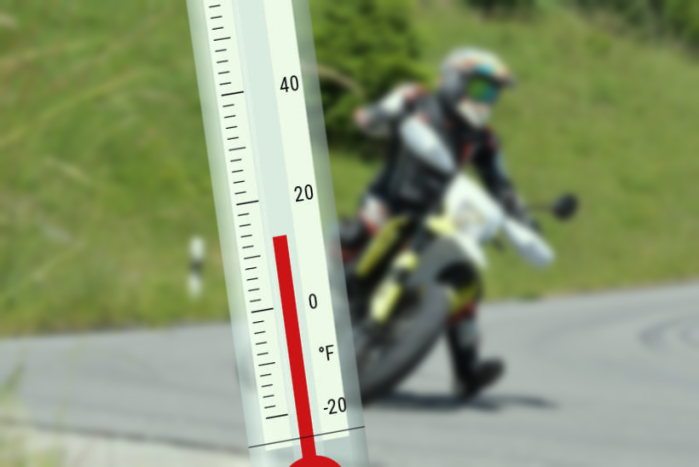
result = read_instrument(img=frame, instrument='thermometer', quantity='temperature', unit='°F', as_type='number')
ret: 13 °F
